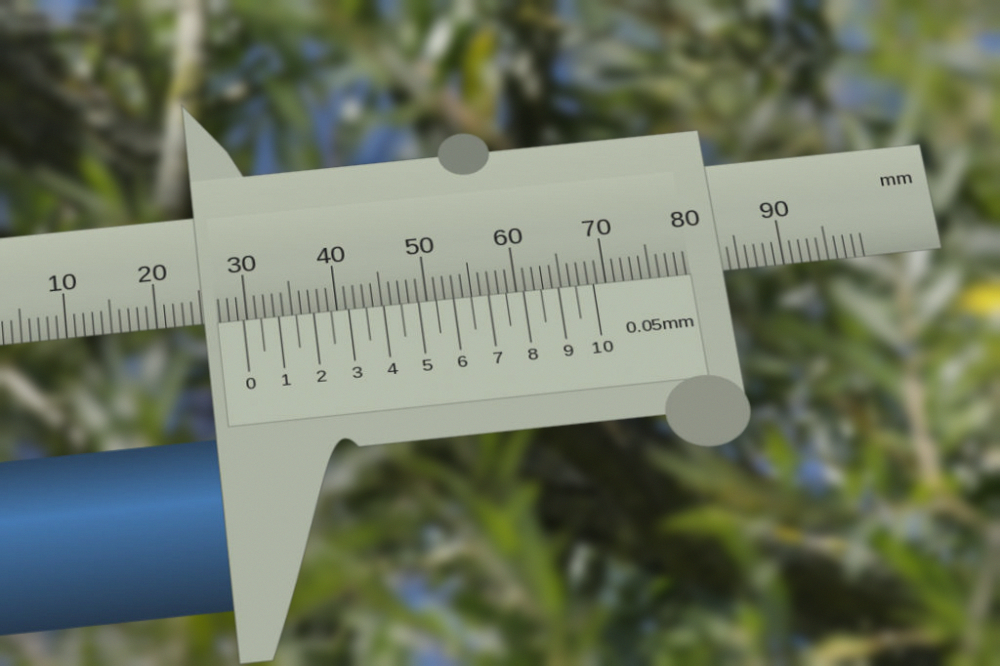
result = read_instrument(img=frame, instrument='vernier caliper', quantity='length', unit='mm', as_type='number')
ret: 29.6 mm
